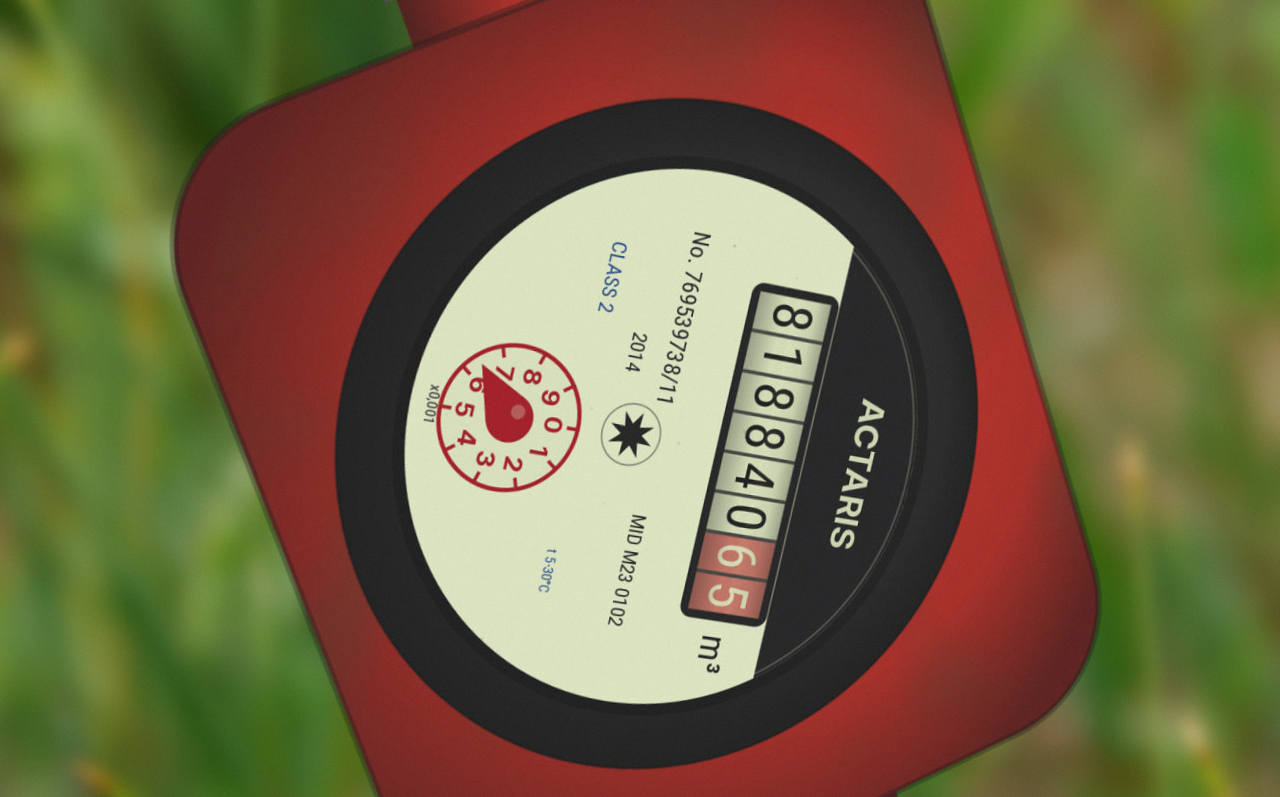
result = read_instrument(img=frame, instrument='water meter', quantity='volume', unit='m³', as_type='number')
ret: 818840.656 m³
